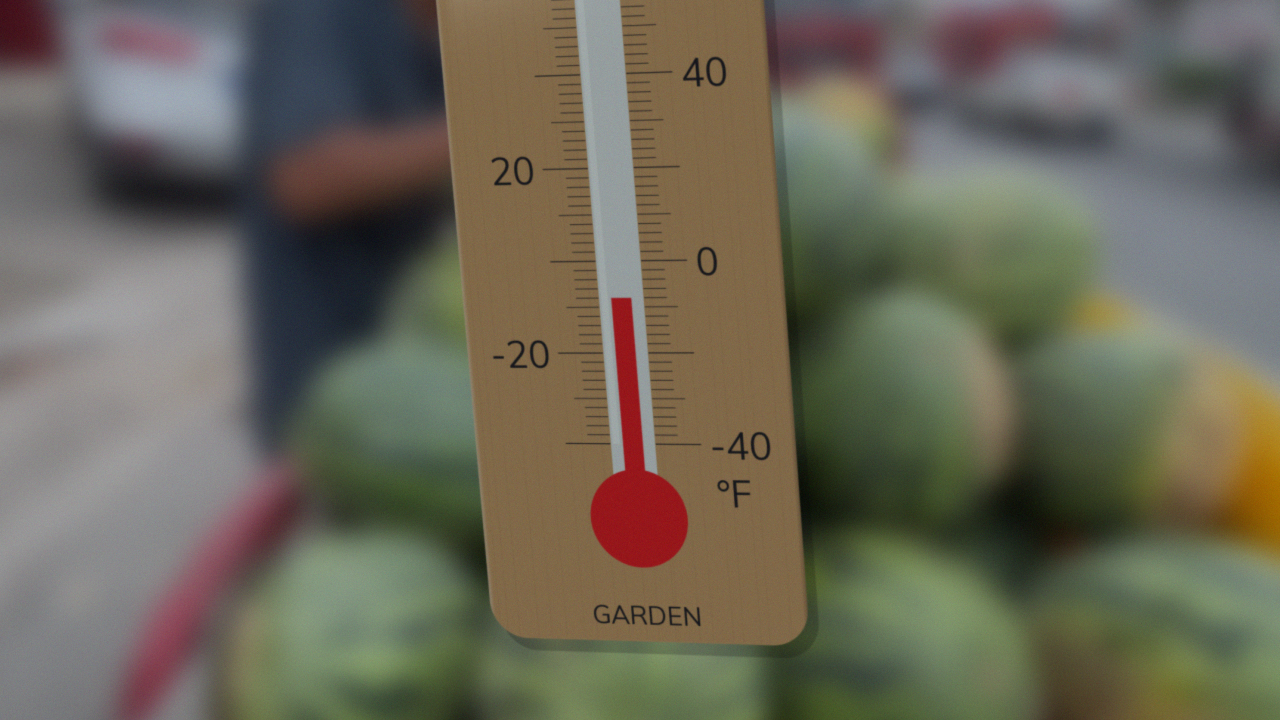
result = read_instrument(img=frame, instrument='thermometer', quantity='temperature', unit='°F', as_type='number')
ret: -8 °F
